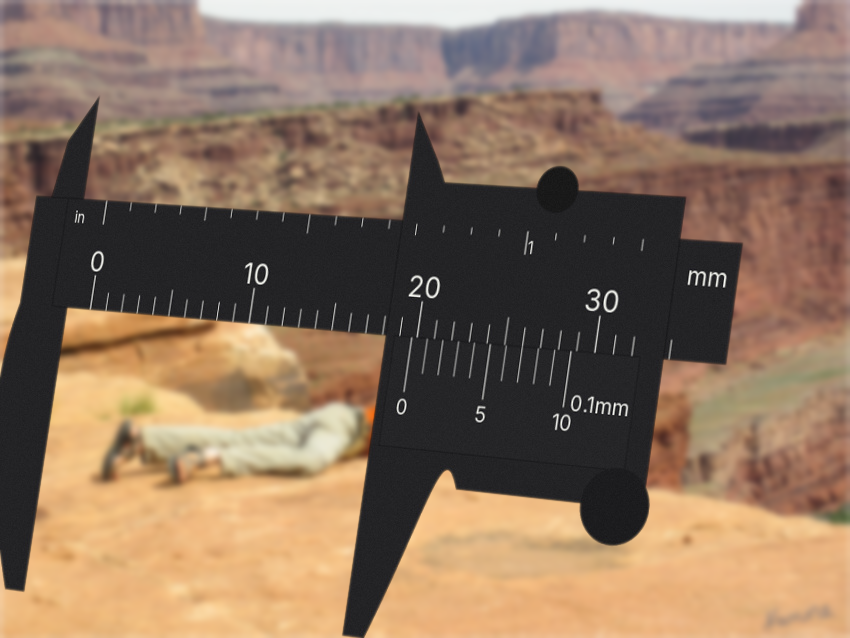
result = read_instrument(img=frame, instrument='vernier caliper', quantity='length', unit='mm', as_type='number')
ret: 19.7 mm
